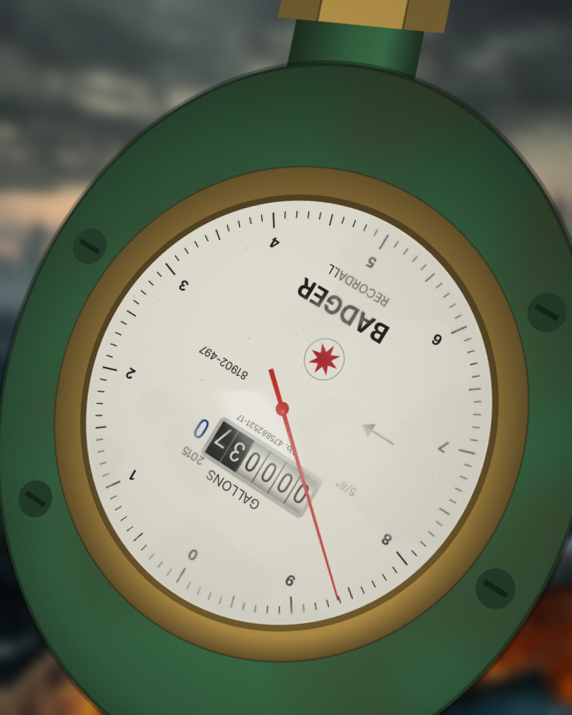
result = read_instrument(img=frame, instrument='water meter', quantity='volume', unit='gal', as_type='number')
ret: 368.6 gal
